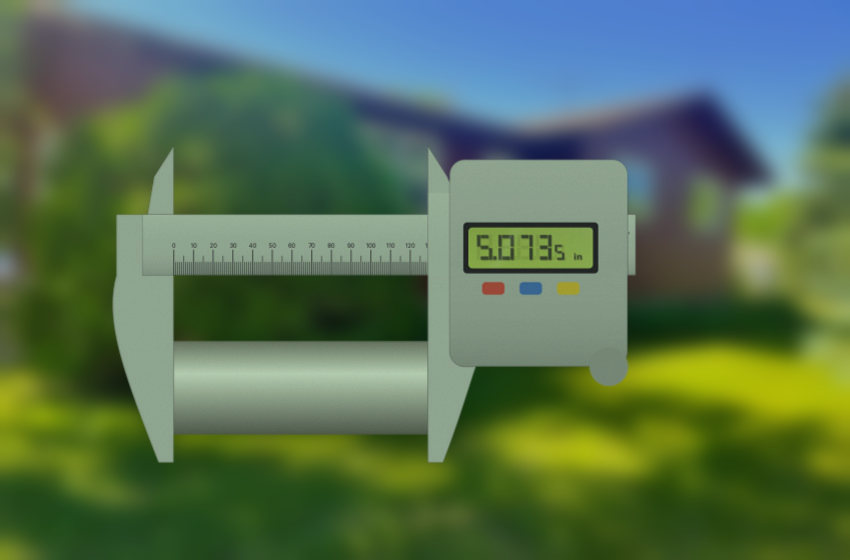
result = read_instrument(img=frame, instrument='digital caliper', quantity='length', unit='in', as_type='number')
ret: 5.0735 in
